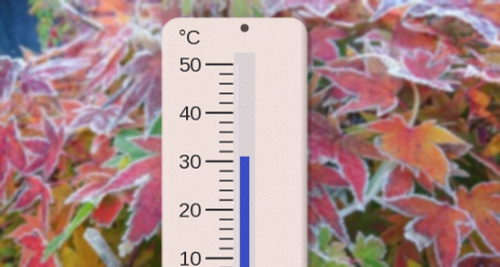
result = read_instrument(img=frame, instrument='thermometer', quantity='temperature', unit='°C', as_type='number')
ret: 31 °C
